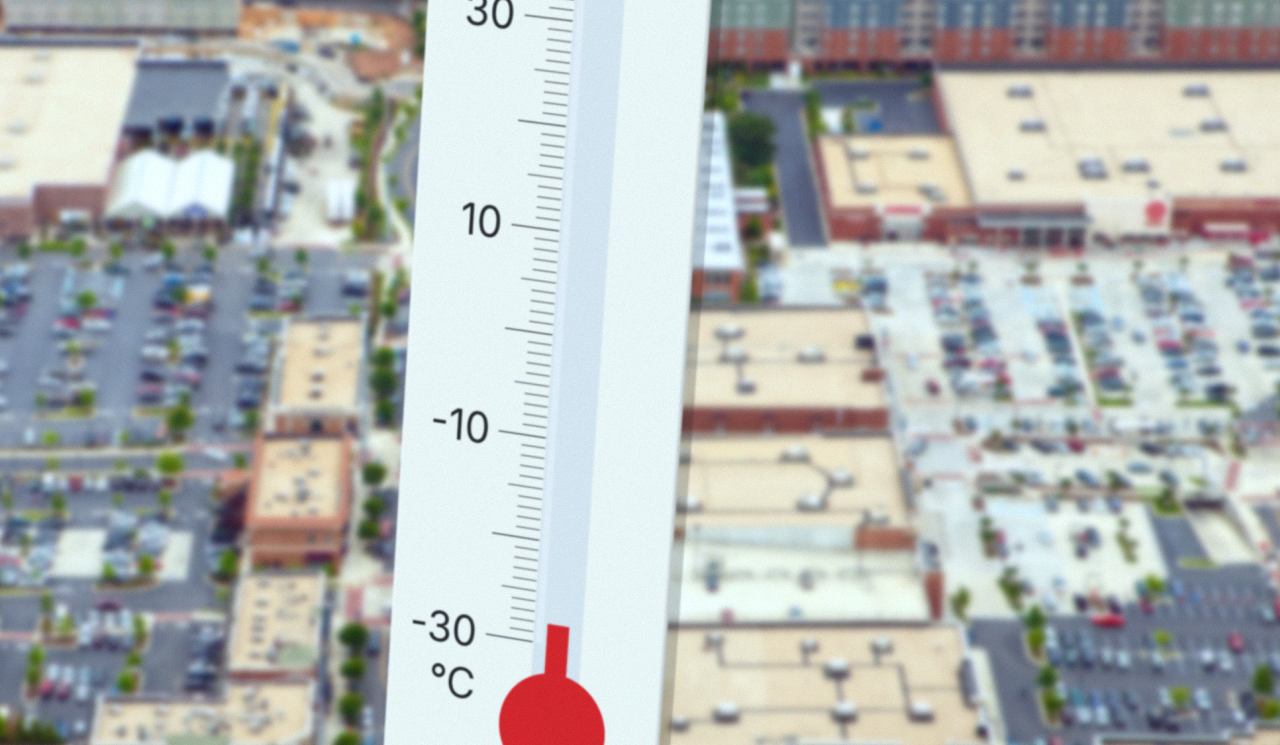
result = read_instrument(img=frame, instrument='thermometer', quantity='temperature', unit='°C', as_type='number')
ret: -28 °C
